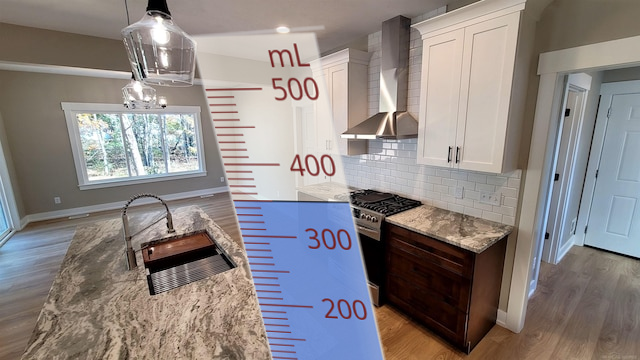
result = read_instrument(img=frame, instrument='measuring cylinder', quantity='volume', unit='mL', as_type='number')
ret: 350 mL
